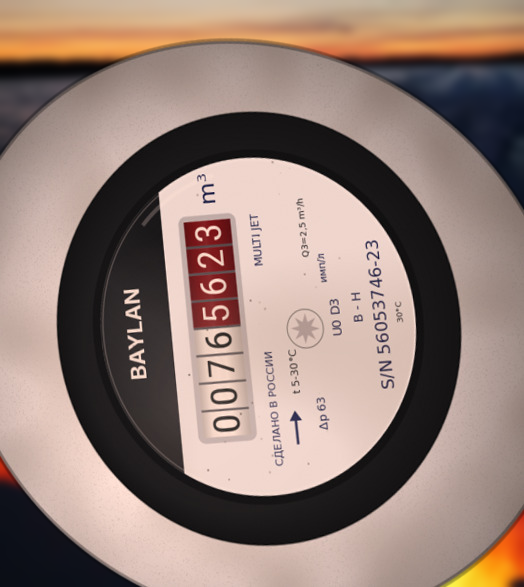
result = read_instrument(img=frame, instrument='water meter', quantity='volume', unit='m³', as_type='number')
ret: 76.5623 m³
